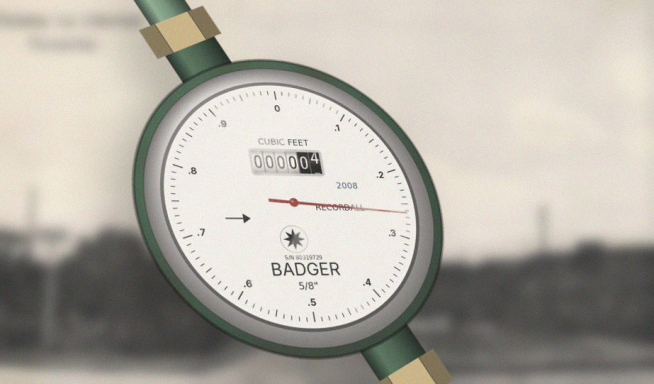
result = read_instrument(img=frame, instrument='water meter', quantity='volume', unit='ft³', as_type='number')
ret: 4.26 ft³
